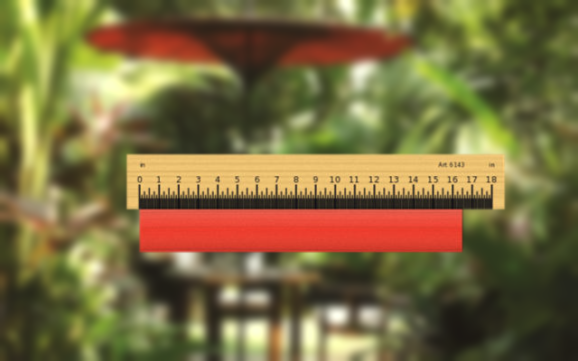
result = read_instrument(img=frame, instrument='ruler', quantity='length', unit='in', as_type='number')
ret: 16.5 in
